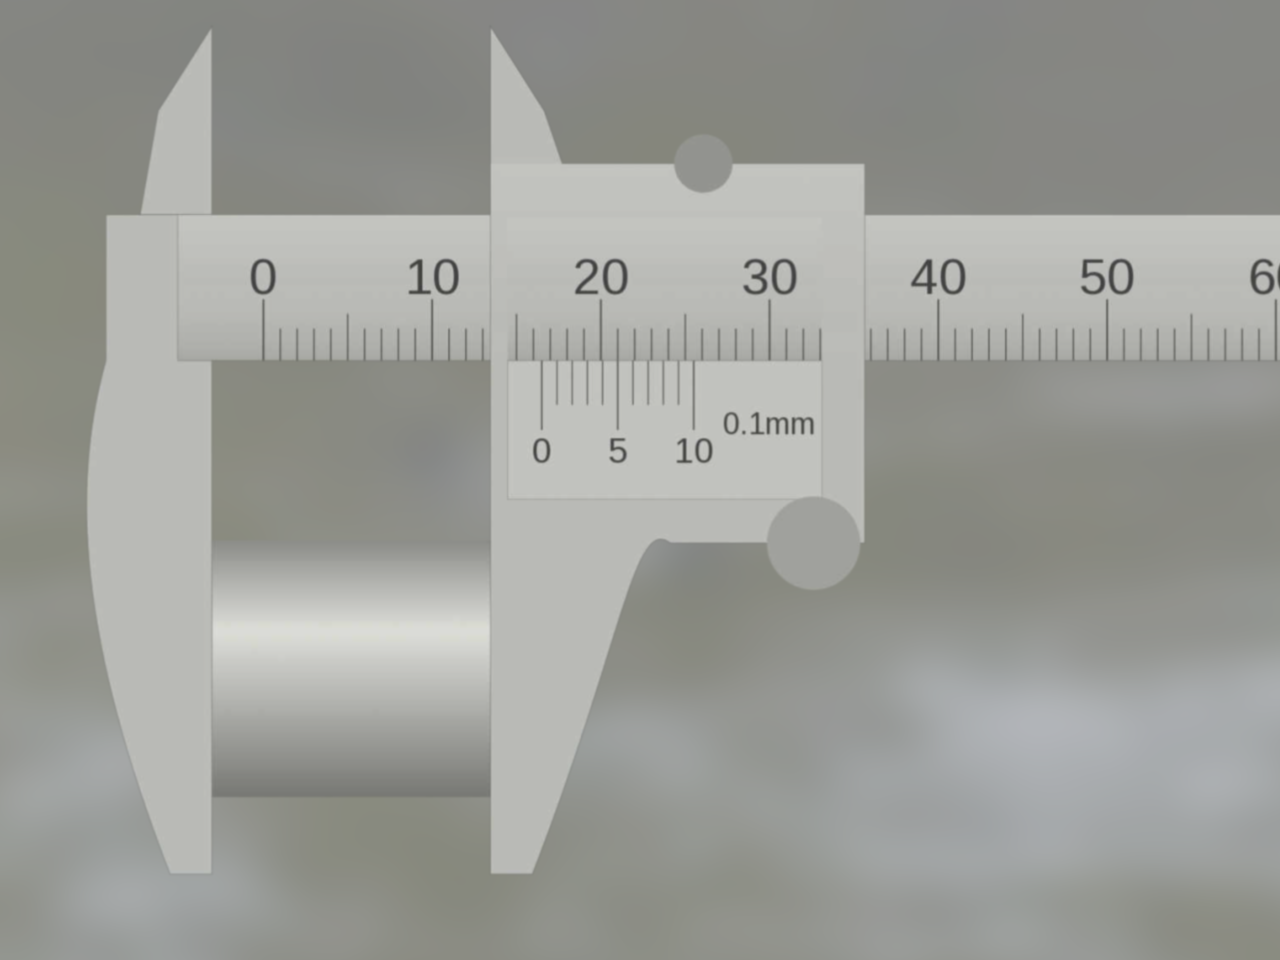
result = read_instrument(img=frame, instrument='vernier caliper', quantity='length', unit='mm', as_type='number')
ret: 16.5 mm
